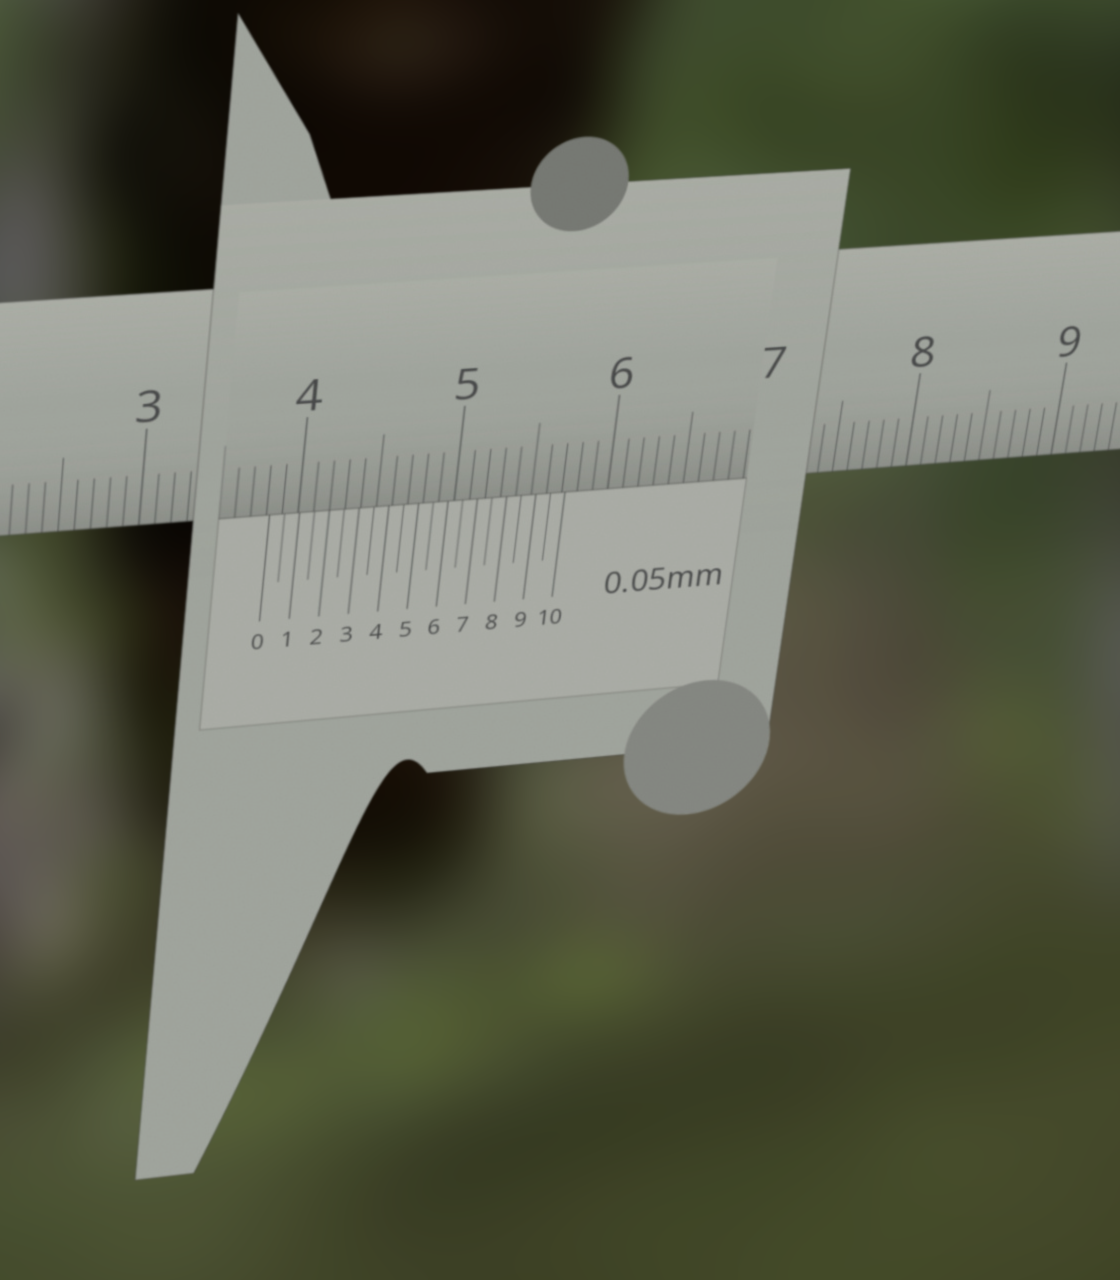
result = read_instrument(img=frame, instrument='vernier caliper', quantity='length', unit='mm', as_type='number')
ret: 38.2 mm
